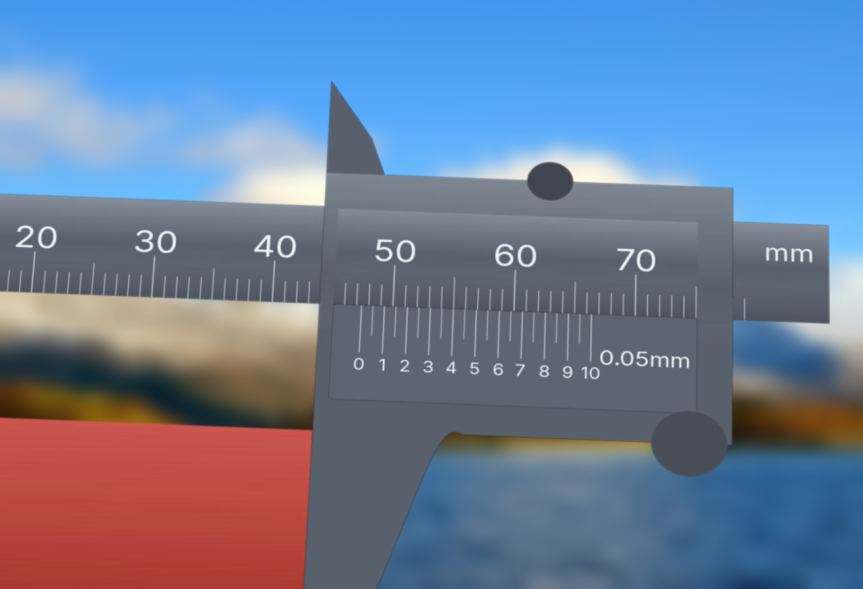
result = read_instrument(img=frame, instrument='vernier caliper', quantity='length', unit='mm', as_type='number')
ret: 47.4 mm
